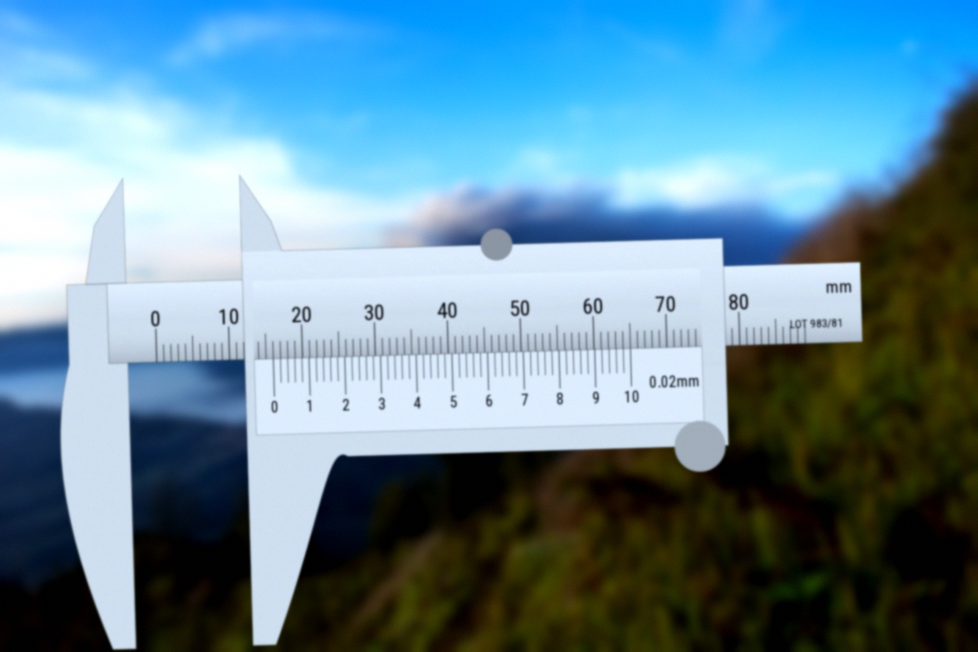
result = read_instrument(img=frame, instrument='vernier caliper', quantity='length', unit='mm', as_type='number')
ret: 16.0 mm
